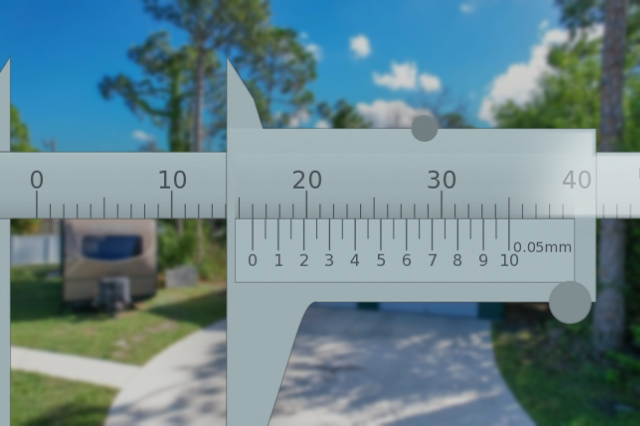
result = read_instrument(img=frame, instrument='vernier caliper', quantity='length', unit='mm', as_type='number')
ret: 16.0 mm
